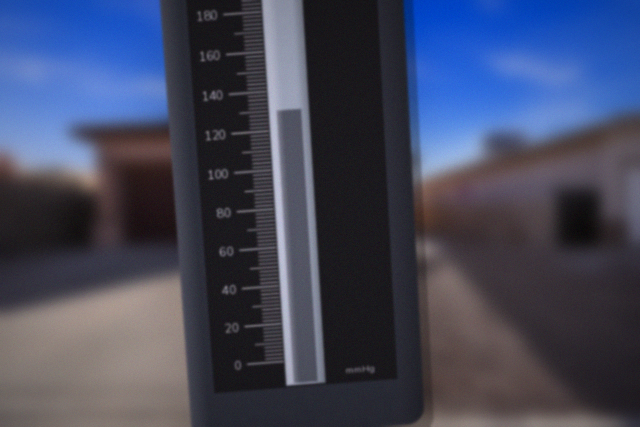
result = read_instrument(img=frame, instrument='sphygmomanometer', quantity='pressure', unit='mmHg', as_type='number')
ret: 130 mmHg
